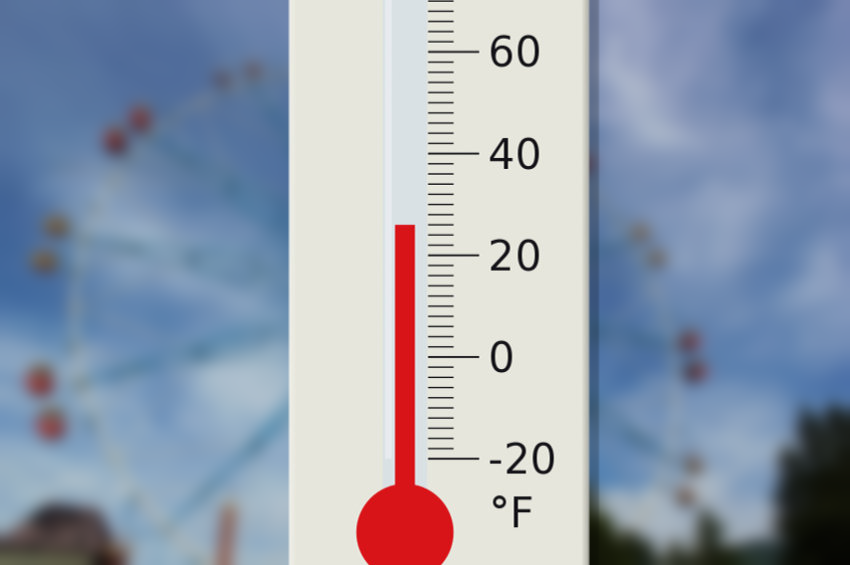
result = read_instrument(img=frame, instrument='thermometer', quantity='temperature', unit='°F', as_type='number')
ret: 26 °F
